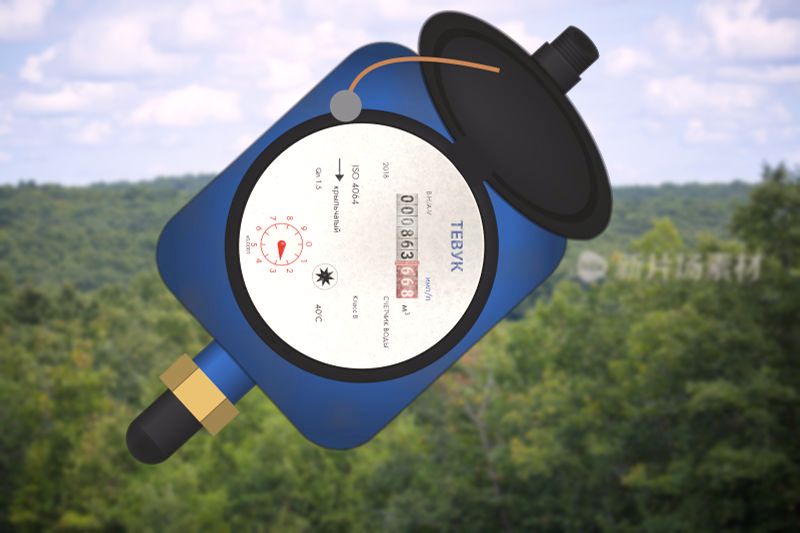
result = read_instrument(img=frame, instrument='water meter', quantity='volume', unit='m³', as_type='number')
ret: 863.6682 m³
